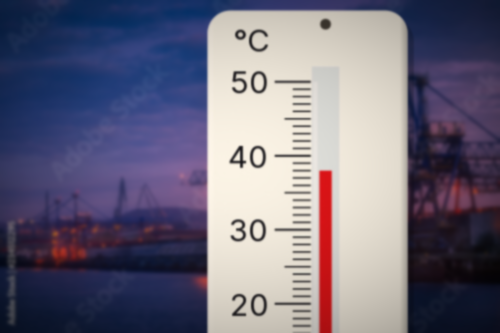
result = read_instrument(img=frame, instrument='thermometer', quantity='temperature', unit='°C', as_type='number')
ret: 38 °C
